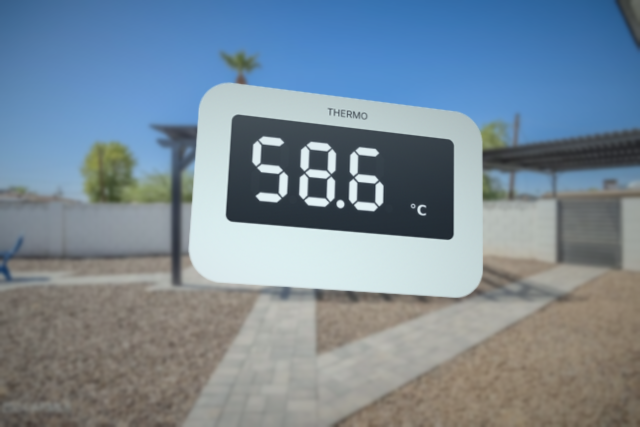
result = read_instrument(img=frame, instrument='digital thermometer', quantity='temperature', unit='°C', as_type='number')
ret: 58.6 °C
